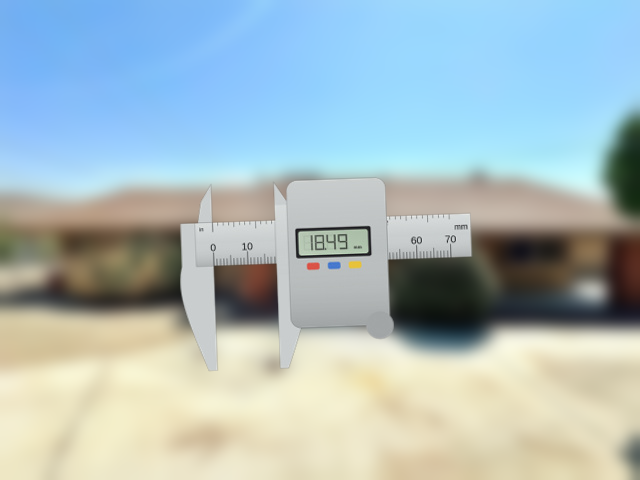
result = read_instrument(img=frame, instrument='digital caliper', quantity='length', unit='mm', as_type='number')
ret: 18.49 mm
